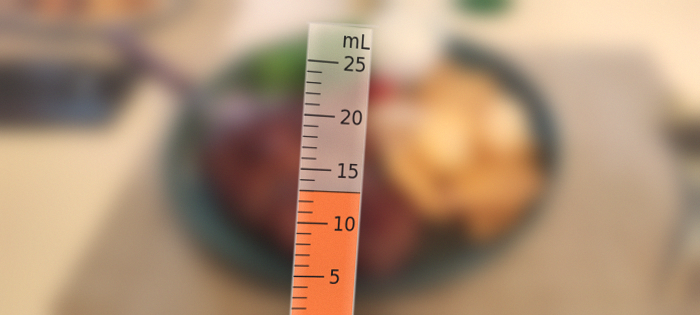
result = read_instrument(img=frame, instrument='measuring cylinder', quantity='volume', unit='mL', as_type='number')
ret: 13 mL
